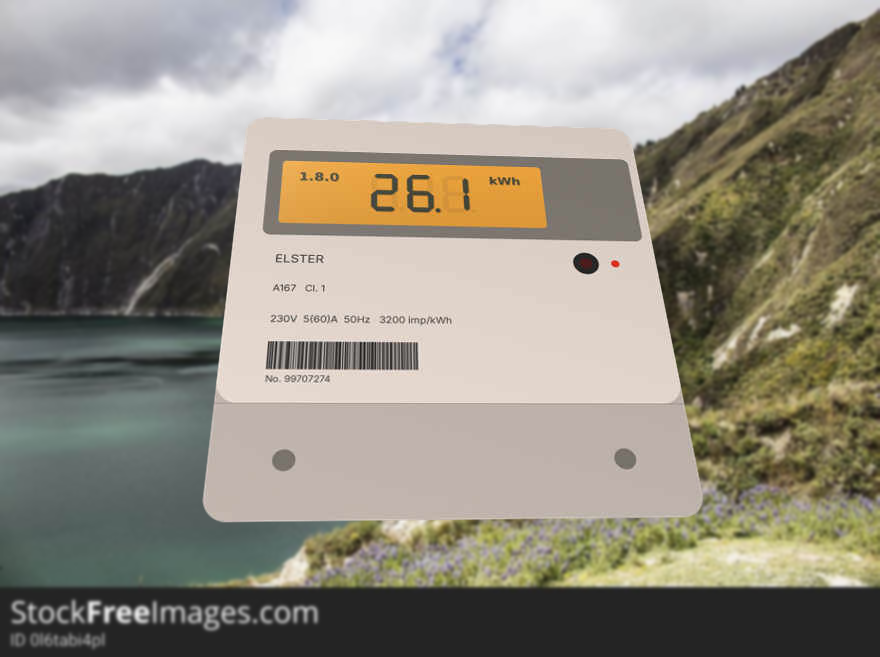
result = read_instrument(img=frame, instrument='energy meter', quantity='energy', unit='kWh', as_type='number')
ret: 26.1 kWh
